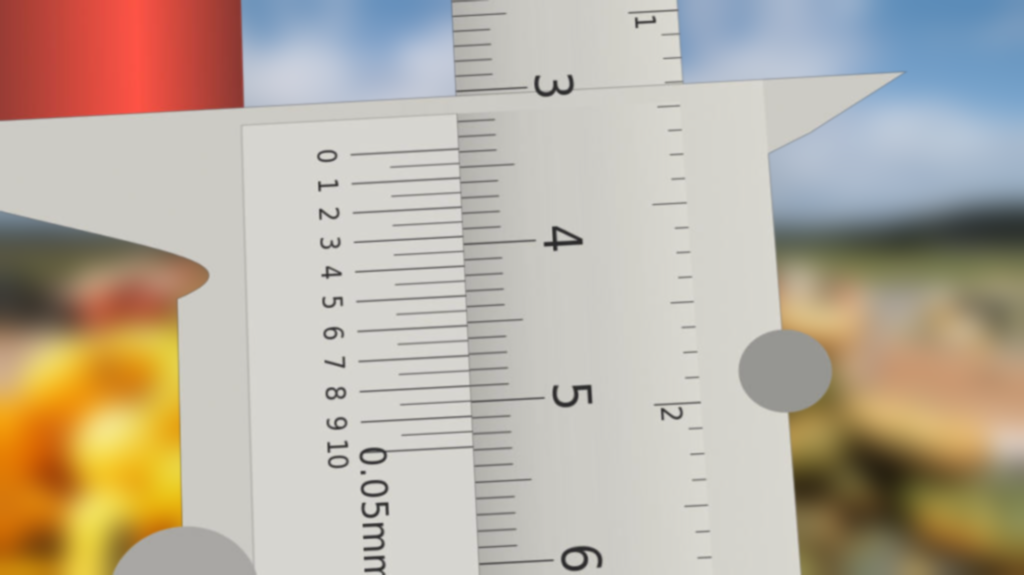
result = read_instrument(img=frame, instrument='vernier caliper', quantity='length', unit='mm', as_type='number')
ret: 33.8 mm
